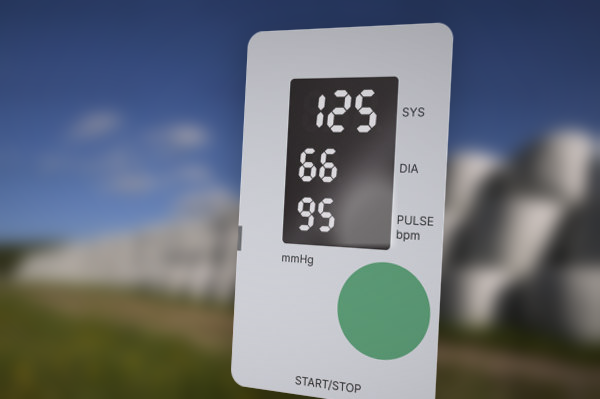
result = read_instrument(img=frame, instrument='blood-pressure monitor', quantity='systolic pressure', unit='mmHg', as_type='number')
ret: 125 mmHg
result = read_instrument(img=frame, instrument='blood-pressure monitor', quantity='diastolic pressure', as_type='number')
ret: 66 mmHg
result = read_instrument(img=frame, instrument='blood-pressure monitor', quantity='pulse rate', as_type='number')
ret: 95 bpm
